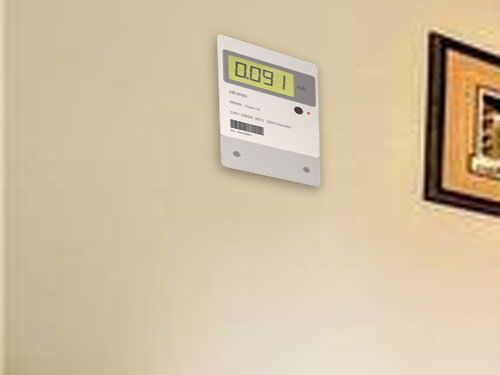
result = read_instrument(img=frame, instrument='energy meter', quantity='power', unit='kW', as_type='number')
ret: 0.091 kW
